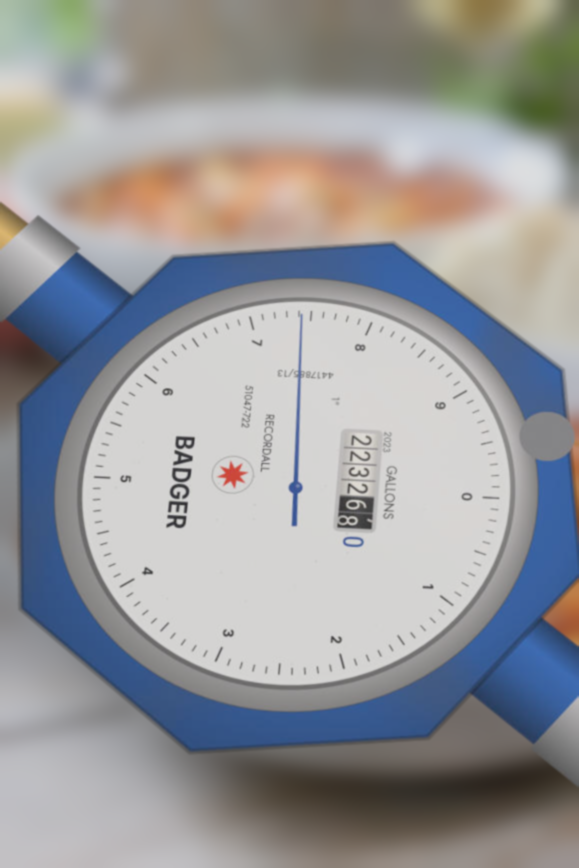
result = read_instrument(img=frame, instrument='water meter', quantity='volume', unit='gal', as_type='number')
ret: 2232677.4 gal
